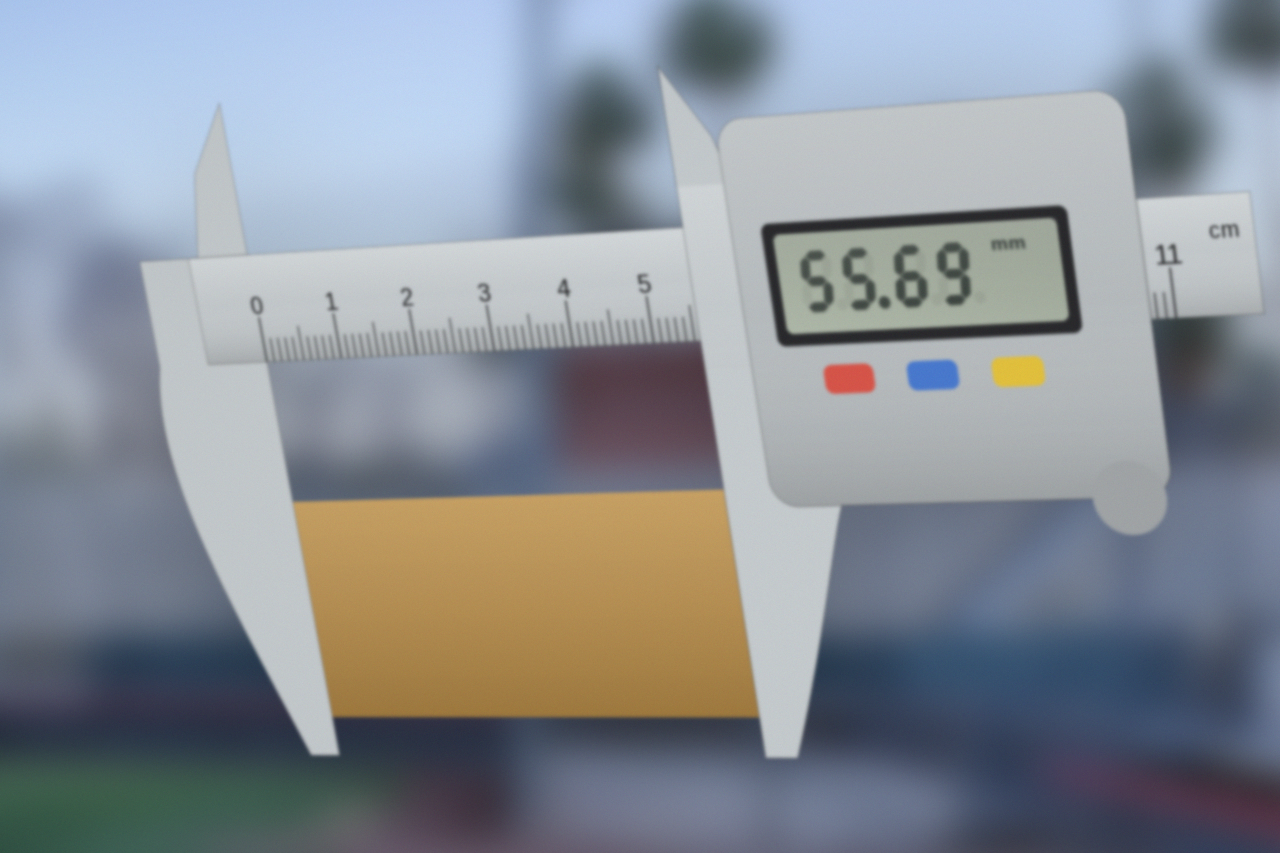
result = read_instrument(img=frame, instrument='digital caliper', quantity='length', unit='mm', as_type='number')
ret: 55.69 mm
